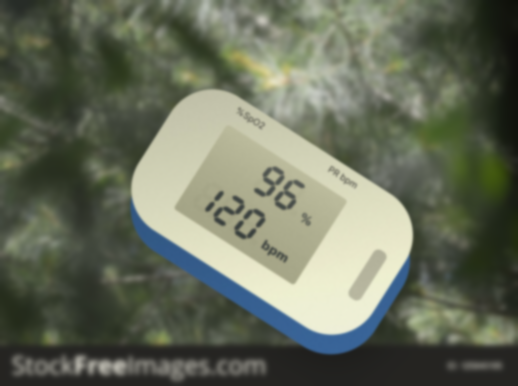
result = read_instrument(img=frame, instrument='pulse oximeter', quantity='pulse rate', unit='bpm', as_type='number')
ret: 120 bpm
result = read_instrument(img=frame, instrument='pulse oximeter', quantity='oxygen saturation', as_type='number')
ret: 96 %
